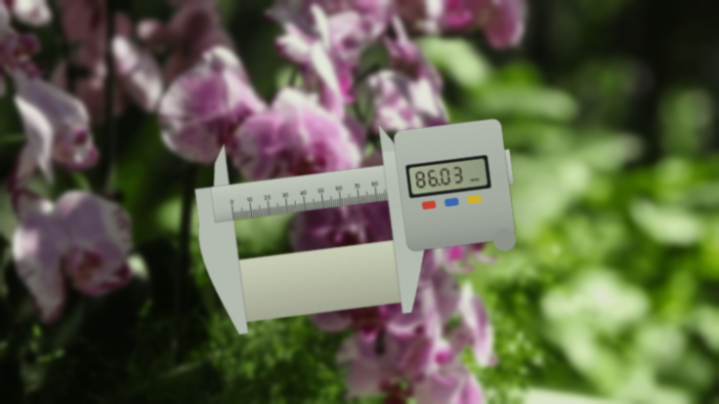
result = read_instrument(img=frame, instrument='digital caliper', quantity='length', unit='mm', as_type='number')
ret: 86.03 mm
